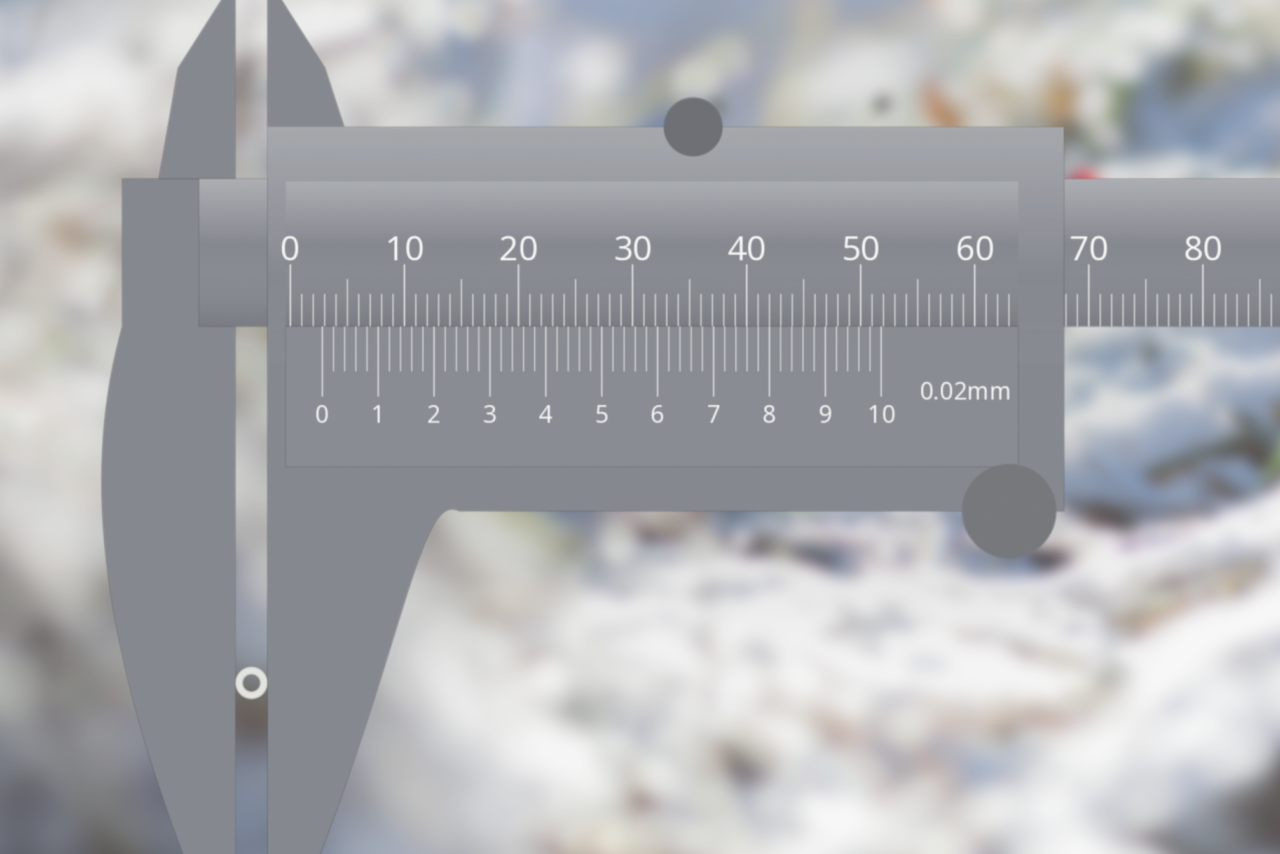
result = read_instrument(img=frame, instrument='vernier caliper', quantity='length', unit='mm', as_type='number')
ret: 2.8 mm
